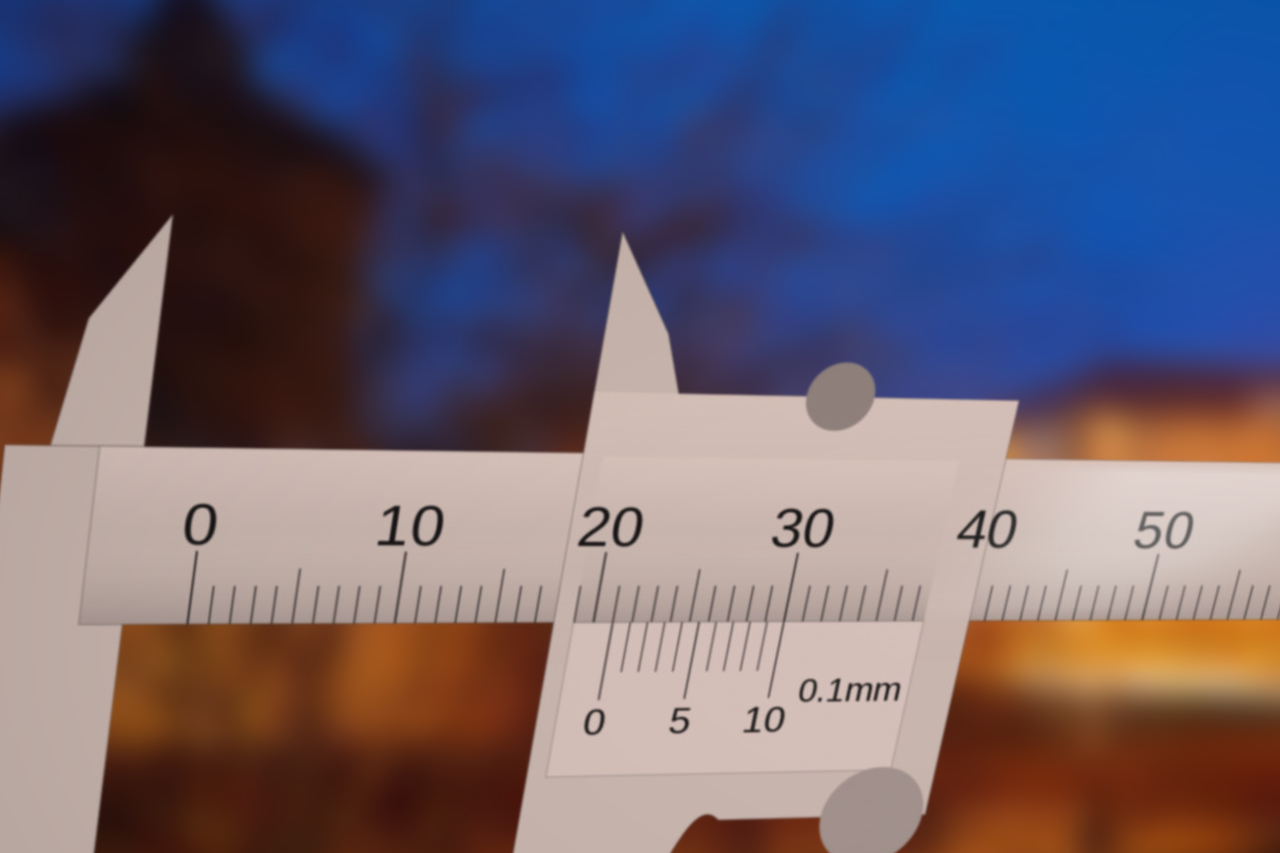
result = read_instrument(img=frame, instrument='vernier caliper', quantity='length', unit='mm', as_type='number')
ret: 21.0 mm
